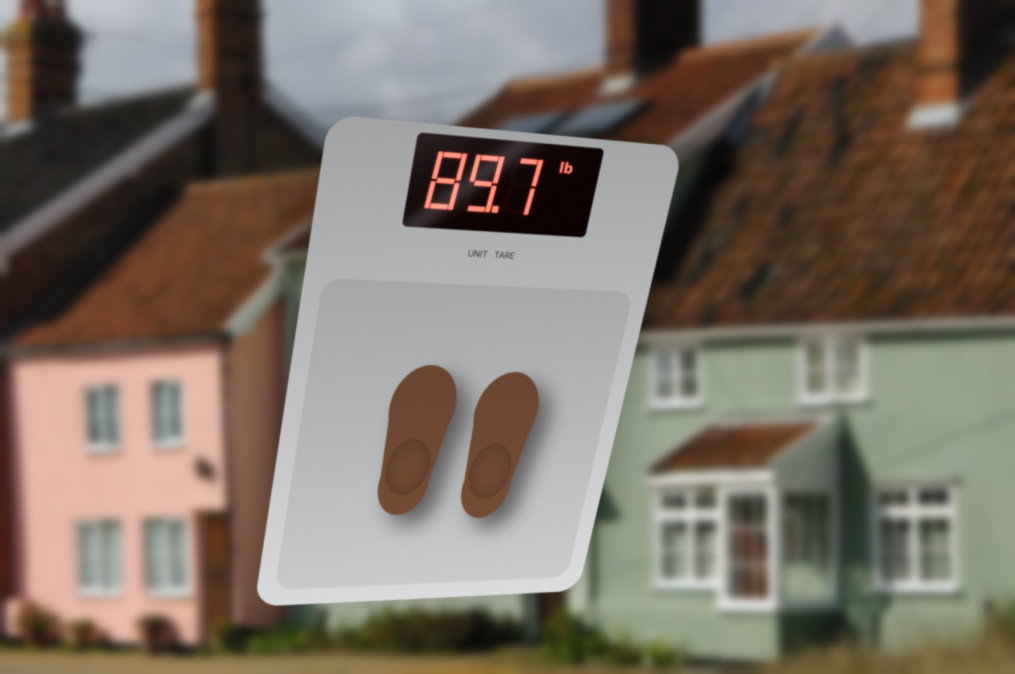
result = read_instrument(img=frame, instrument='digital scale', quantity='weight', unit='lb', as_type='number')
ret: 89.7 lb
